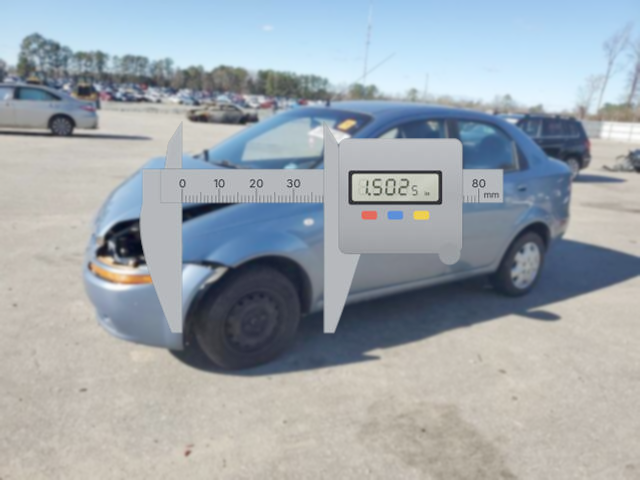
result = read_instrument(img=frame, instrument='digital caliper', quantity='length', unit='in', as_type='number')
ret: 1.5025 in
